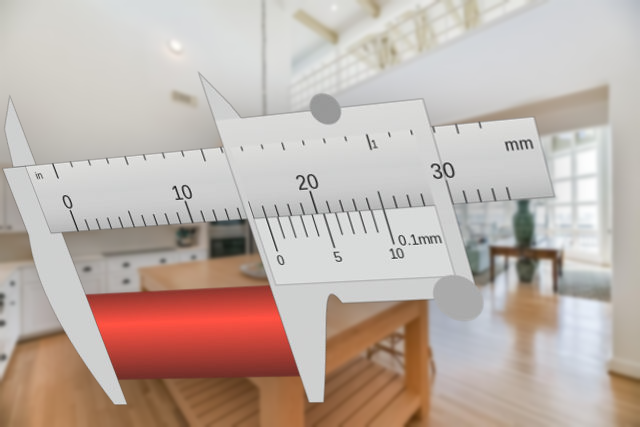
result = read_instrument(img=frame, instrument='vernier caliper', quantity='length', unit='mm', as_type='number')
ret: 16.0 mm
